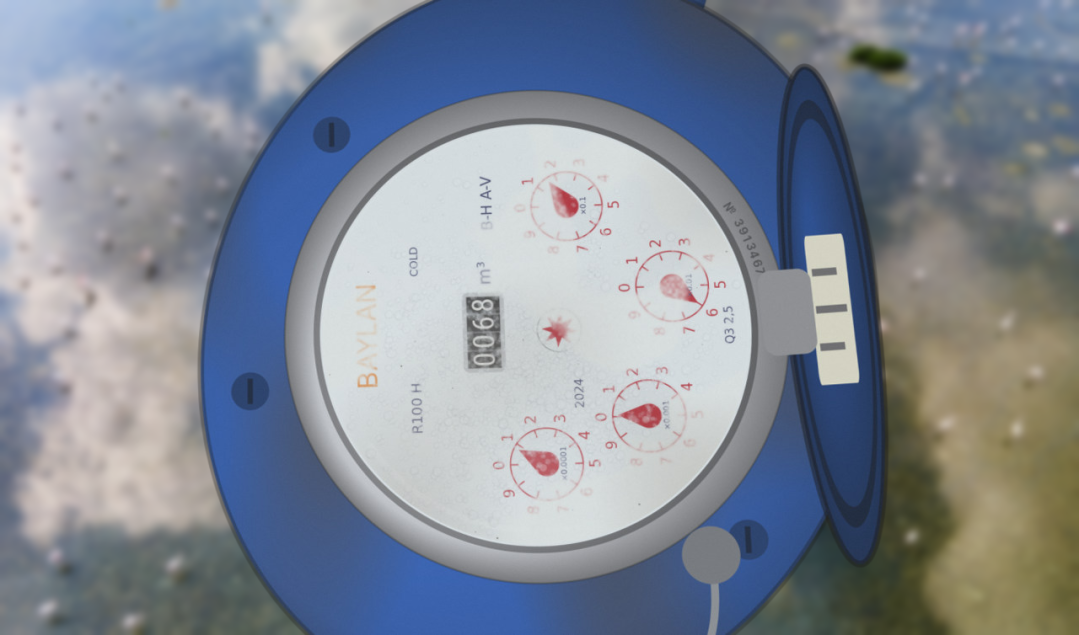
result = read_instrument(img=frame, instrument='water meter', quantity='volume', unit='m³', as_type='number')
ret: 68.1600 m³
